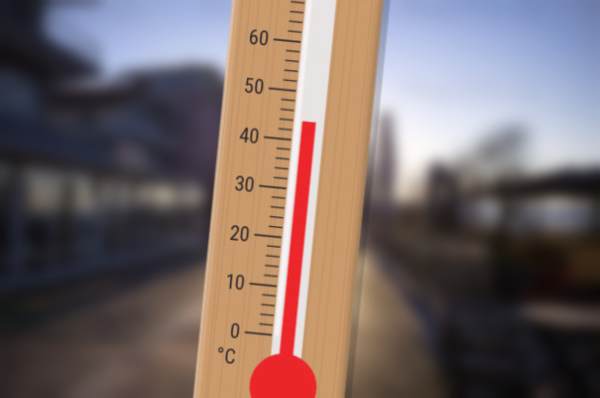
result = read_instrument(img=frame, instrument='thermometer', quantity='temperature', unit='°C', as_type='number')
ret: 44 °C
